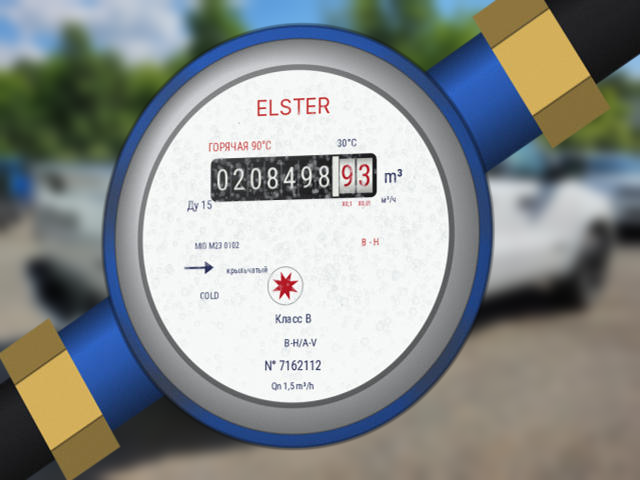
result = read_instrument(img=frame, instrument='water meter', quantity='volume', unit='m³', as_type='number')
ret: 208498.93 m³
